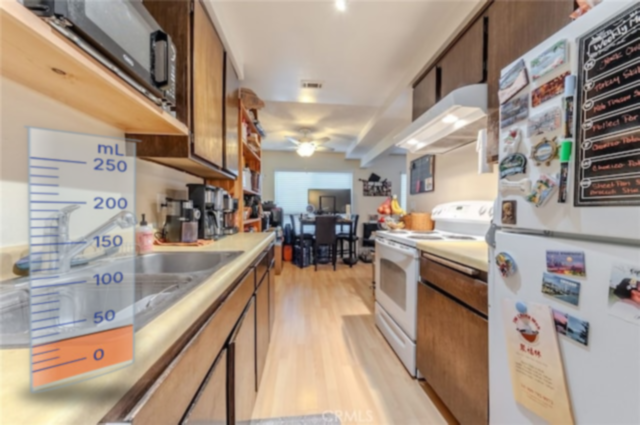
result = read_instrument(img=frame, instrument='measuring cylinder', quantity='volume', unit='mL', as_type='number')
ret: 30 mL
